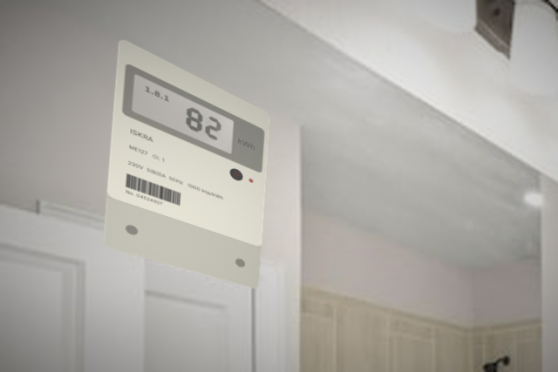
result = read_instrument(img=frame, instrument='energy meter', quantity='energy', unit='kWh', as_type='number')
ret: 82 kWh
